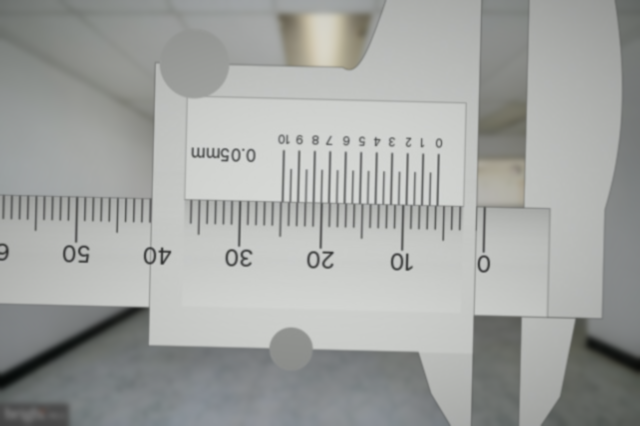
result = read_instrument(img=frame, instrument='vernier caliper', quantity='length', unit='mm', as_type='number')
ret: 5.8 mm
